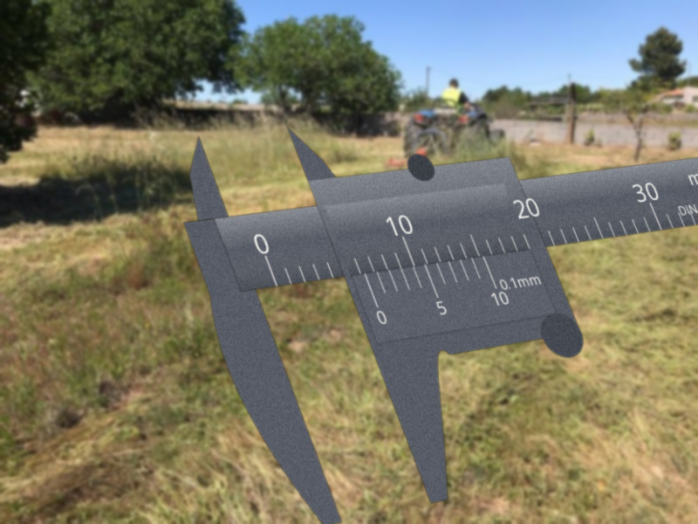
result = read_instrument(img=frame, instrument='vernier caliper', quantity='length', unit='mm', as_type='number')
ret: 6.3 mm
